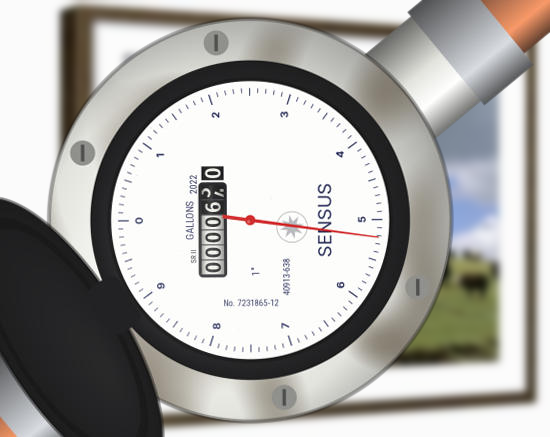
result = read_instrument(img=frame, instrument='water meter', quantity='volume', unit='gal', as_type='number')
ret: 635.2 gal
